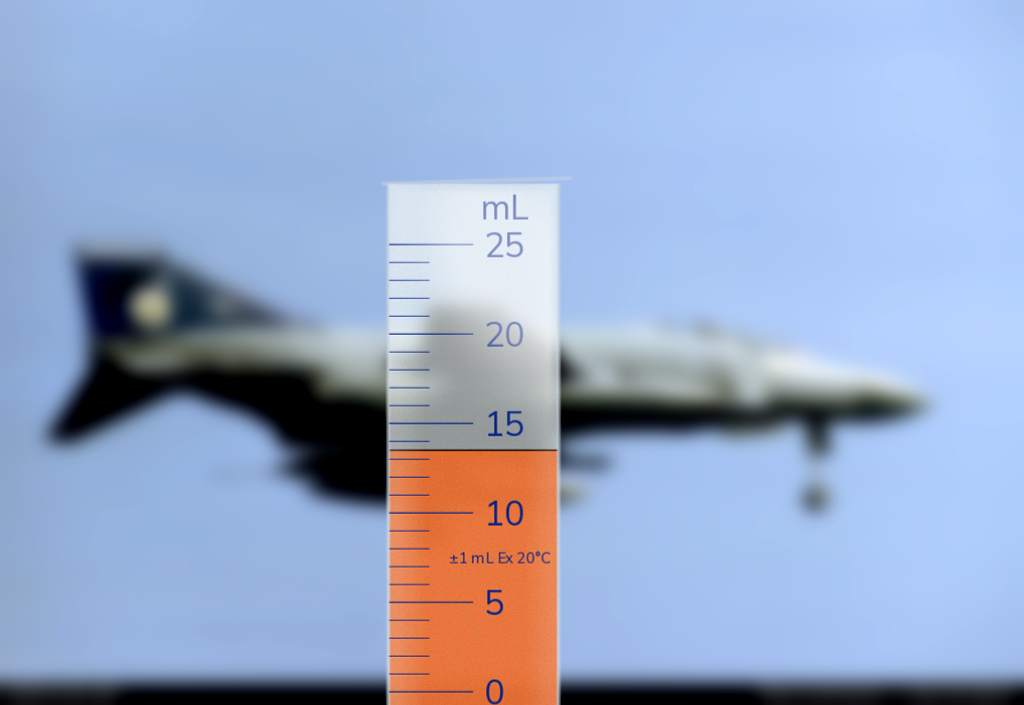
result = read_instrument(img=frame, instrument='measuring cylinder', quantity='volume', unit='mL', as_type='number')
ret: 13.5 mL
